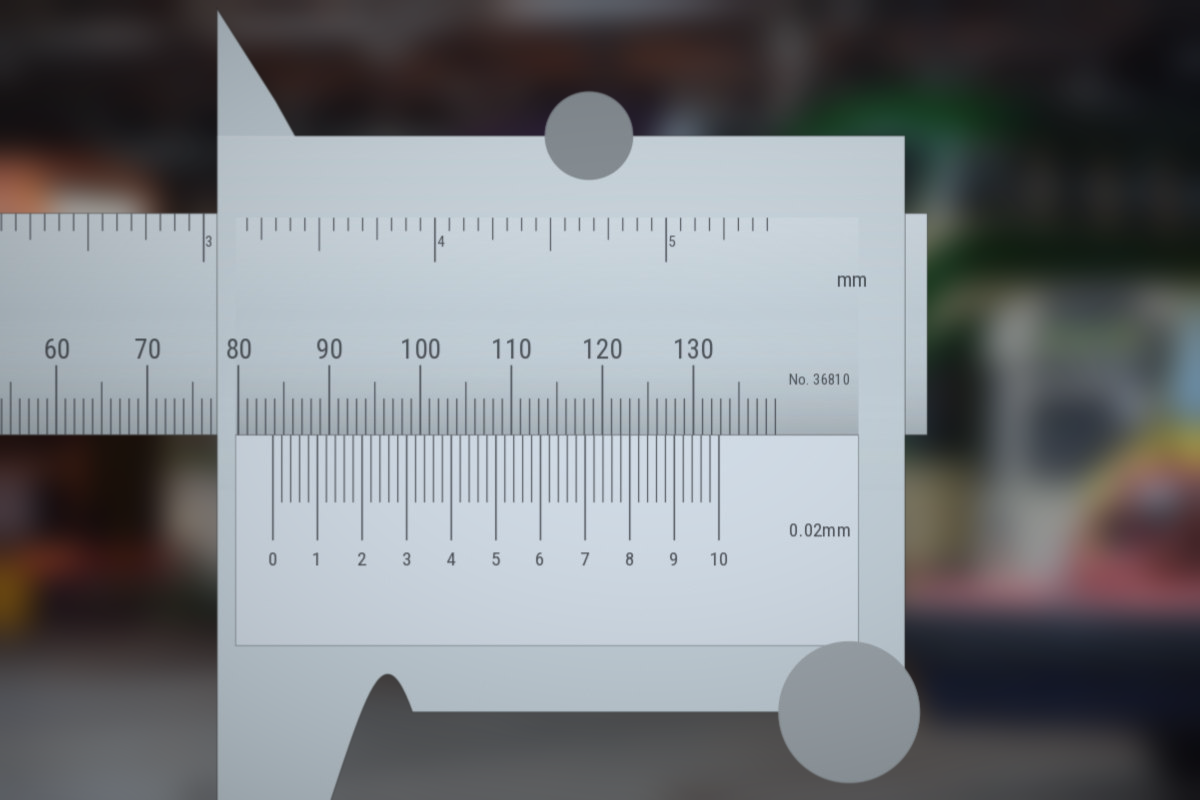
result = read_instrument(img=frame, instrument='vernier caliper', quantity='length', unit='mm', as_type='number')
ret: 83.8 mm
